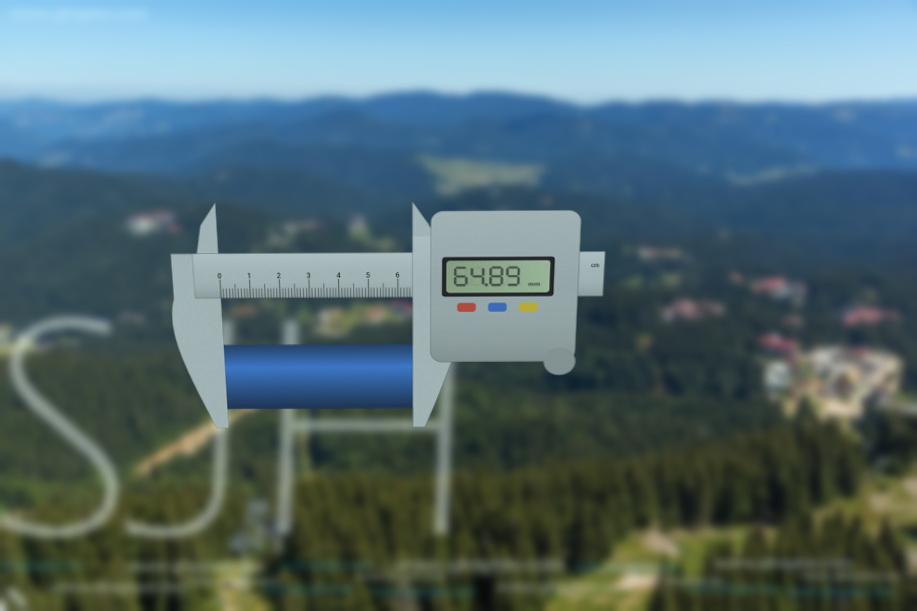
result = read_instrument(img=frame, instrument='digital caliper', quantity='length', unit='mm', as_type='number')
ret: 64.89 mm
